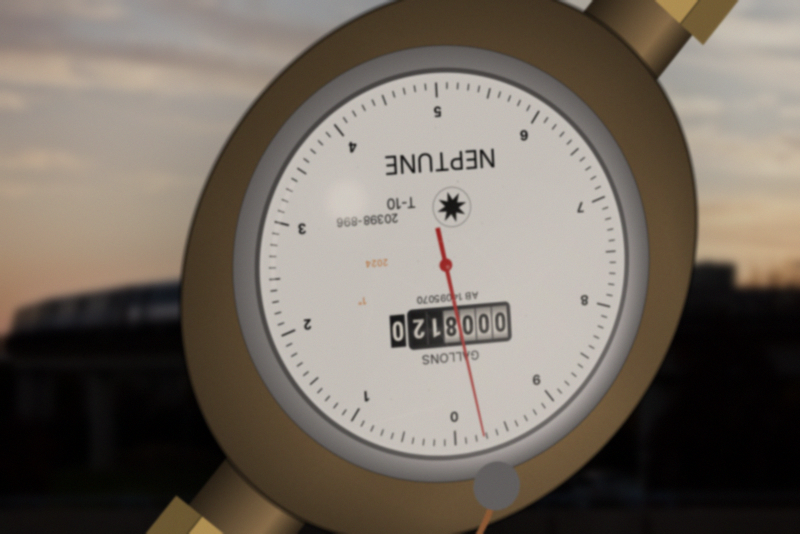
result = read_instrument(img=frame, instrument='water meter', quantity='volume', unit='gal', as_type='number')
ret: 8119.7 gal
